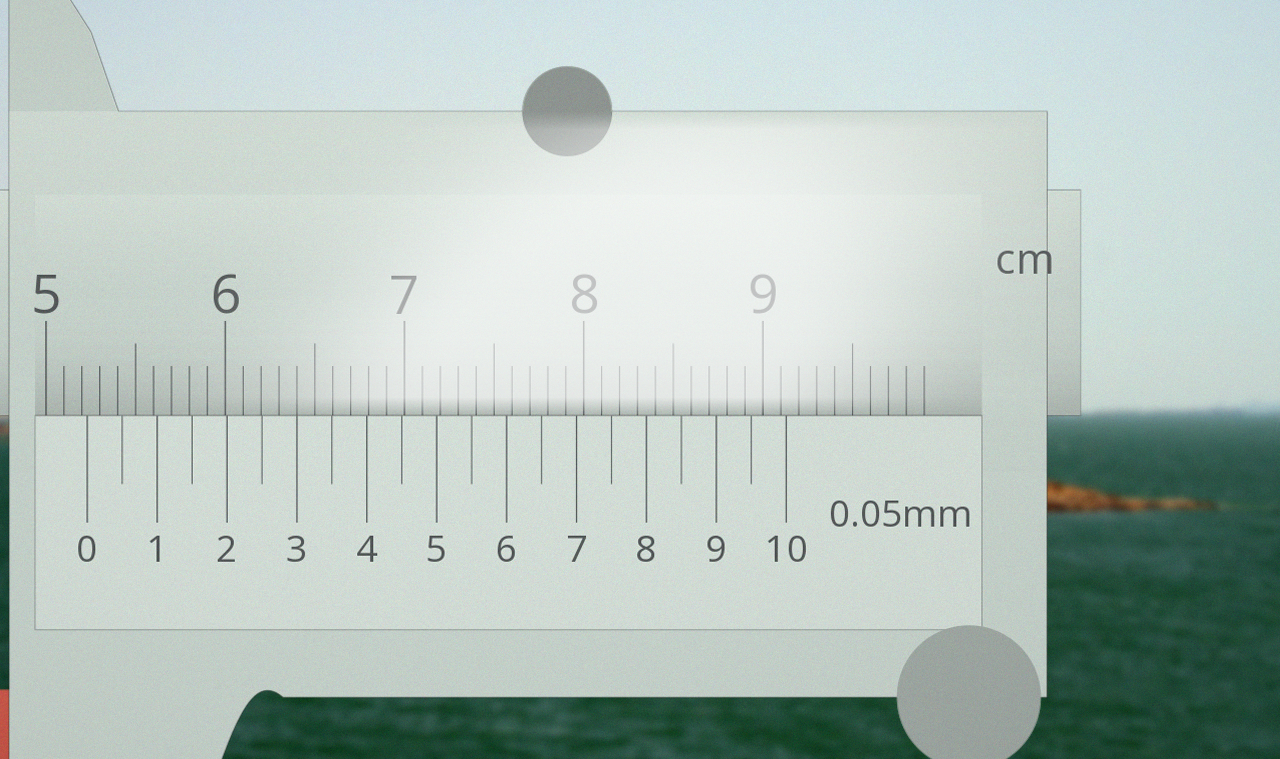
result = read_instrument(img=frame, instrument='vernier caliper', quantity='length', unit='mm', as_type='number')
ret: 52.3 mm
